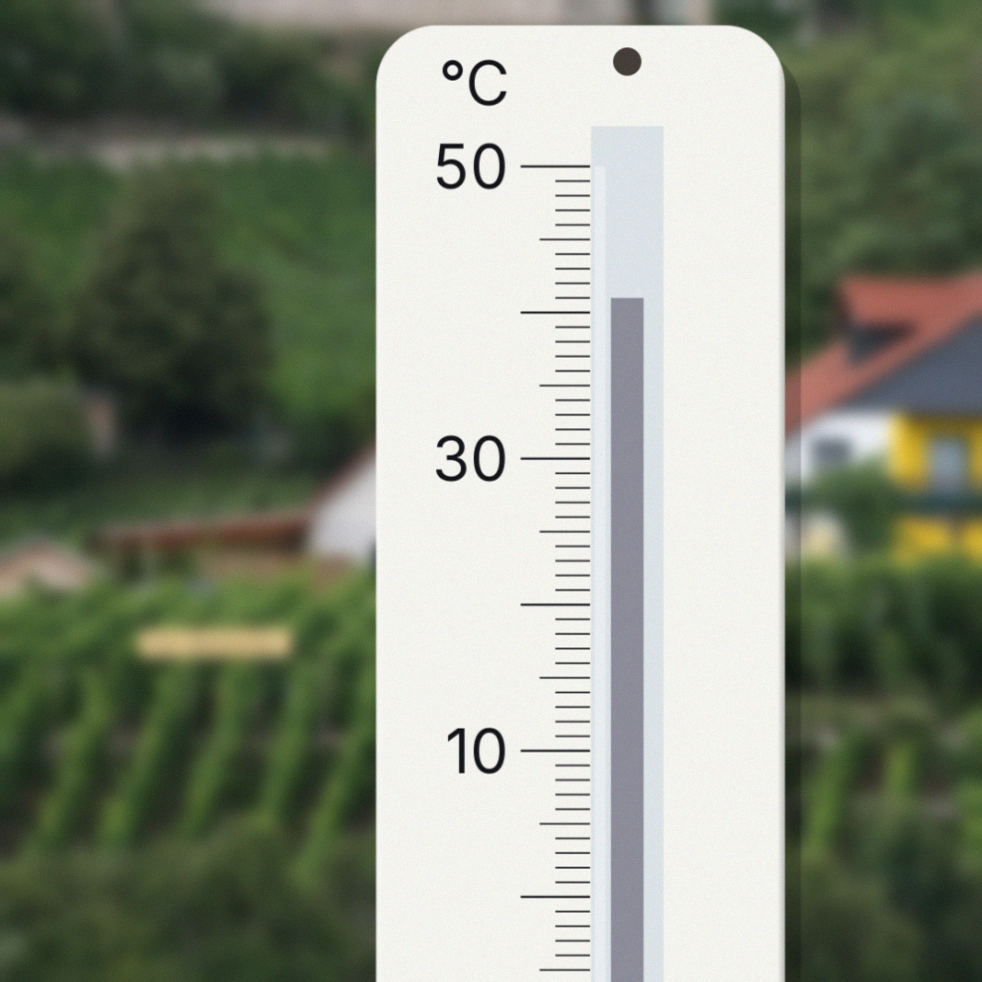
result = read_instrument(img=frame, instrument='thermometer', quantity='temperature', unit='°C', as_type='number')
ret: 41 °C
